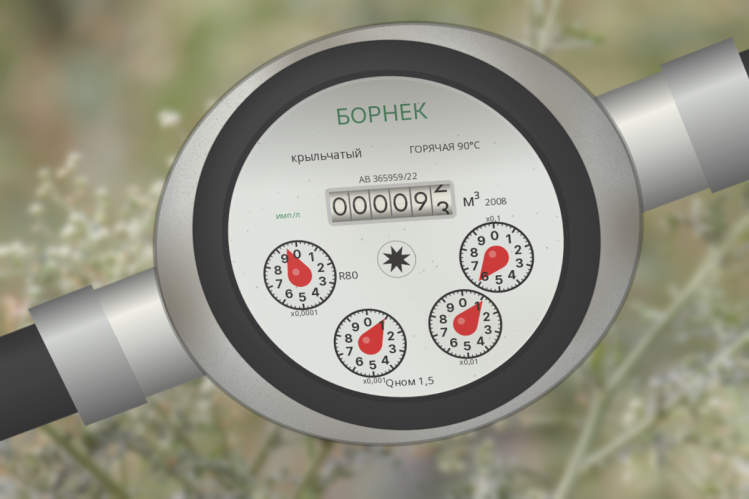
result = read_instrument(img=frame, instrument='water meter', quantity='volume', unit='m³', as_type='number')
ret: 92.6109 m³
